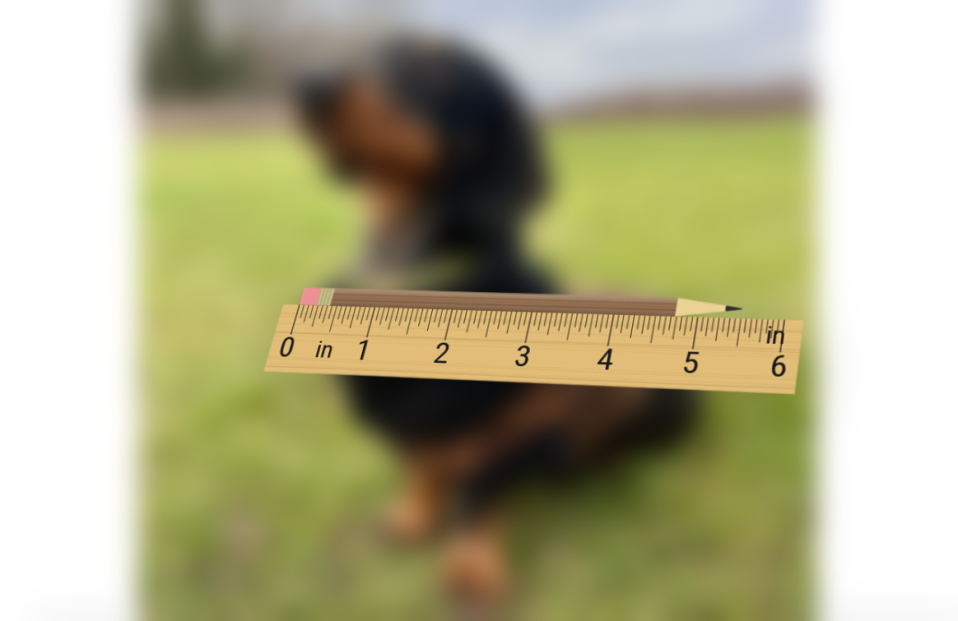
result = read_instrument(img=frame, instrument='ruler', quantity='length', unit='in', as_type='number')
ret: 5.5 in
